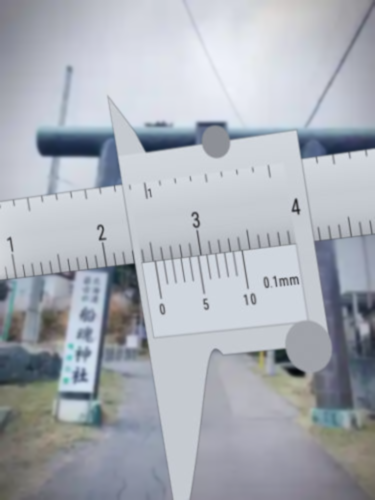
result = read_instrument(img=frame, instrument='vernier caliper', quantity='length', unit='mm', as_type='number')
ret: 25.2 mm
